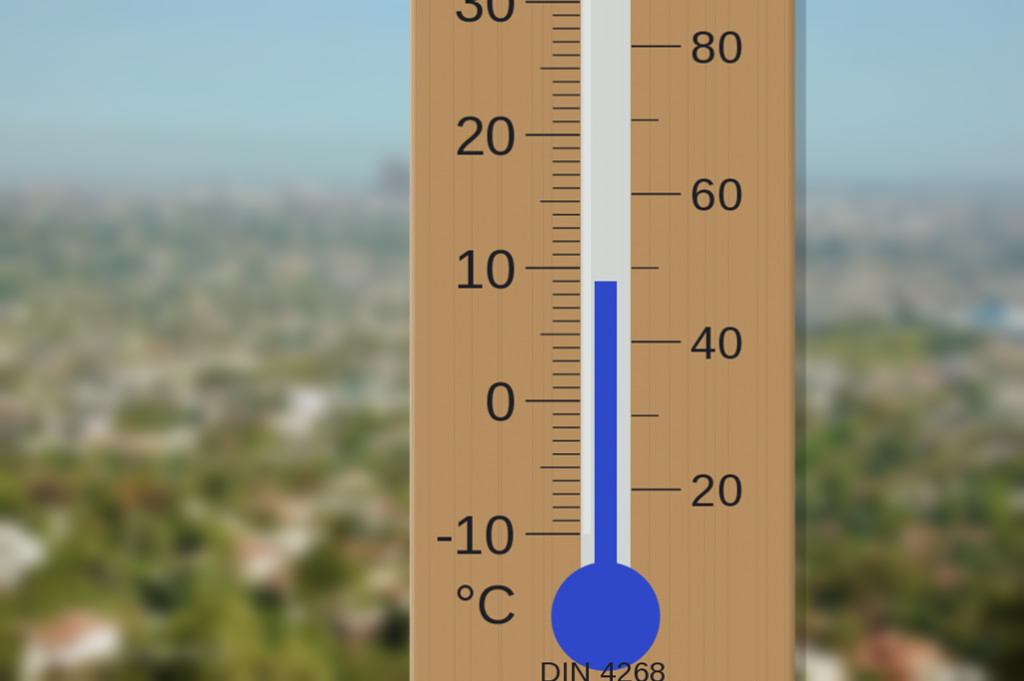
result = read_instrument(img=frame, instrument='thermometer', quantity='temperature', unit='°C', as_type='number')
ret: 9 °C
